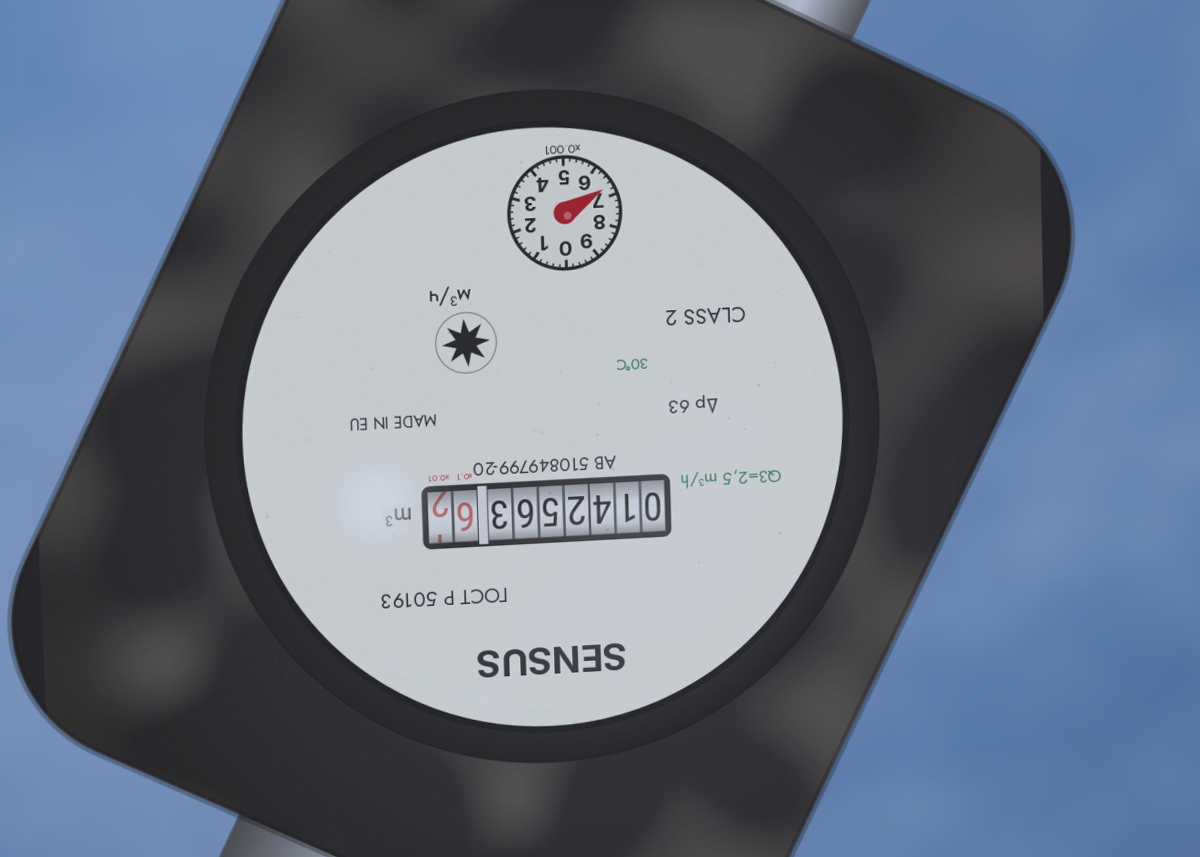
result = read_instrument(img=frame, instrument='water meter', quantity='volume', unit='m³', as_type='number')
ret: 142563.616 m³
